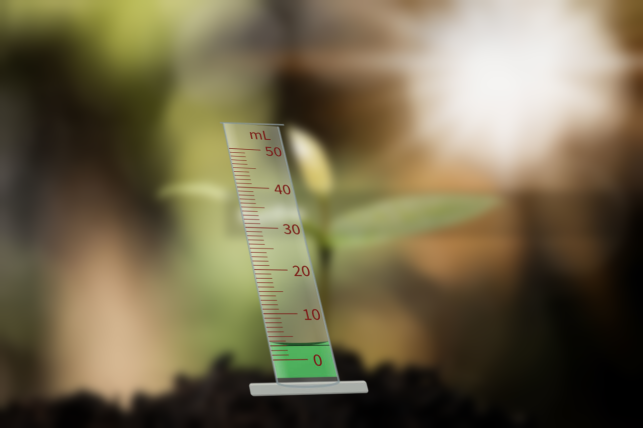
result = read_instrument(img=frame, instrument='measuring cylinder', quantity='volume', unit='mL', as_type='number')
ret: 3 mL
